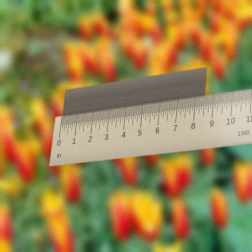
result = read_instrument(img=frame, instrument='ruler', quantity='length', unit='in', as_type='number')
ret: 8.5 in
